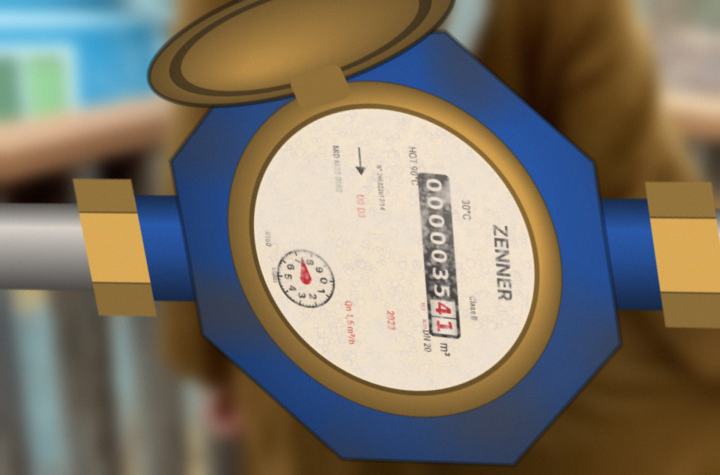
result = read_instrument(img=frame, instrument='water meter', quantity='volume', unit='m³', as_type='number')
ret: 35.417 m³
